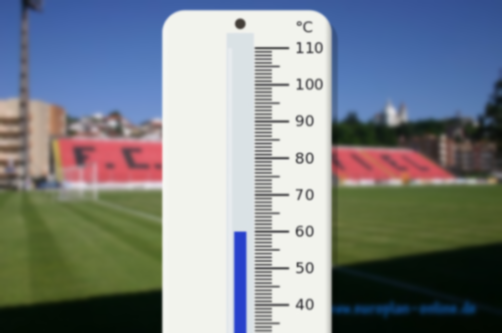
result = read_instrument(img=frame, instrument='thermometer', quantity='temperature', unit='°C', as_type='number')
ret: 60 °C
